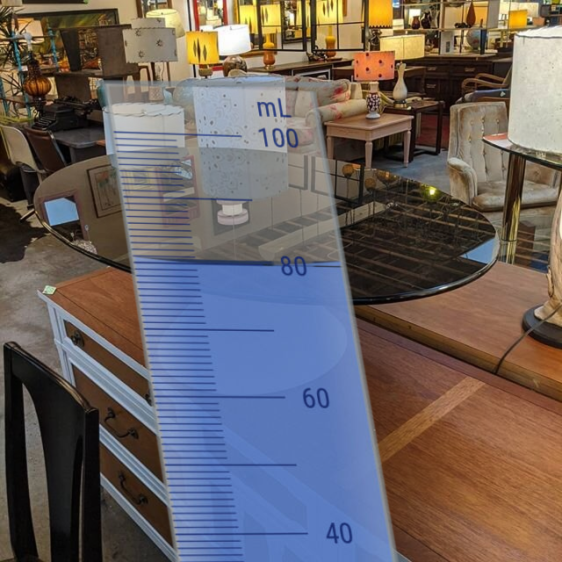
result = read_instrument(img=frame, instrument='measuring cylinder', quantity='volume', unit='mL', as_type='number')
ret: 80 mL
